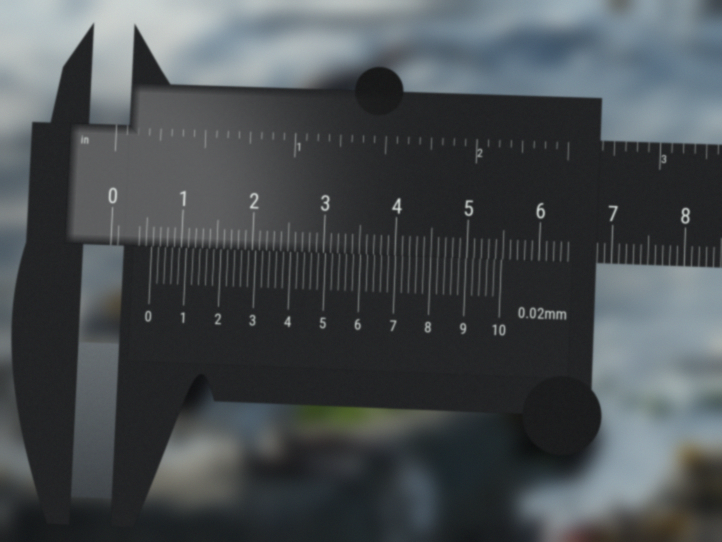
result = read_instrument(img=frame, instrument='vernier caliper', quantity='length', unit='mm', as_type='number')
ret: 5.8 mm
